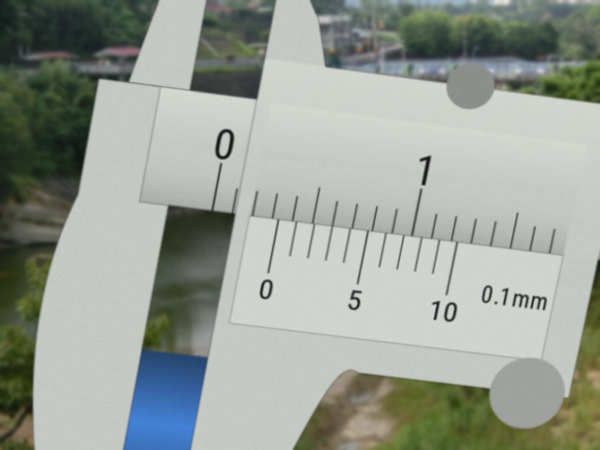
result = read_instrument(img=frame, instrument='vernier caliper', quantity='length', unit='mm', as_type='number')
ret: 3.3 mm
